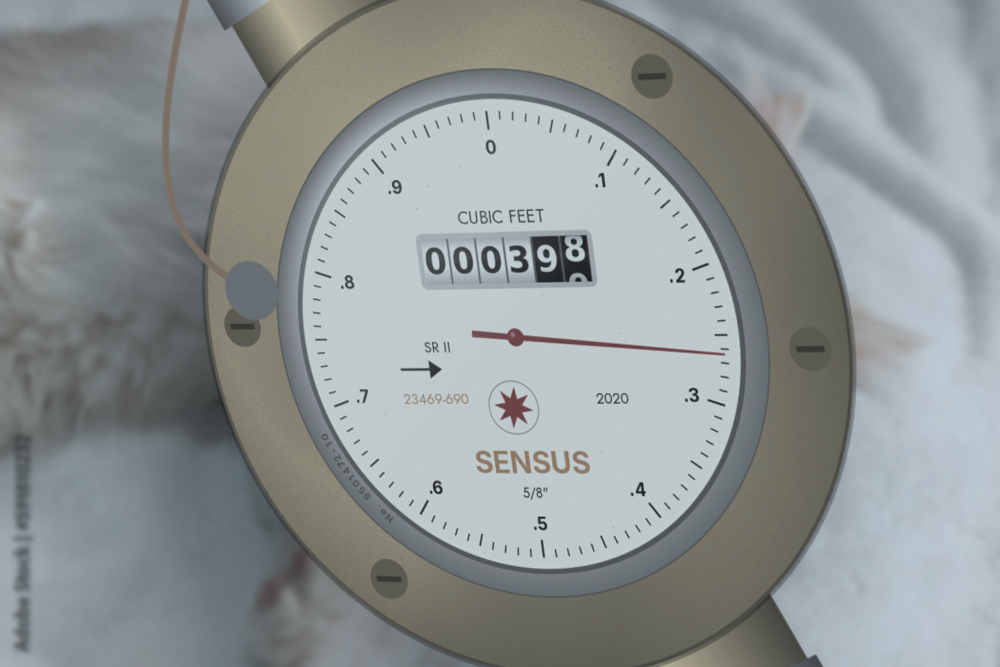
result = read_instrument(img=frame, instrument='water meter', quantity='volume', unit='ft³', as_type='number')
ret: 398.26 ft³
